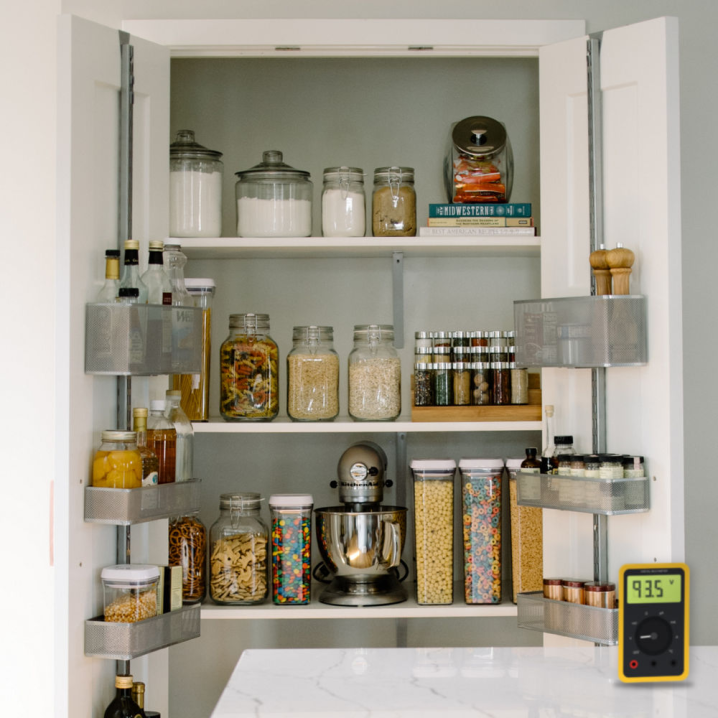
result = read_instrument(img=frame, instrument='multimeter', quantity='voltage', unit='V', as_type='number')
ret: 93.5 V
